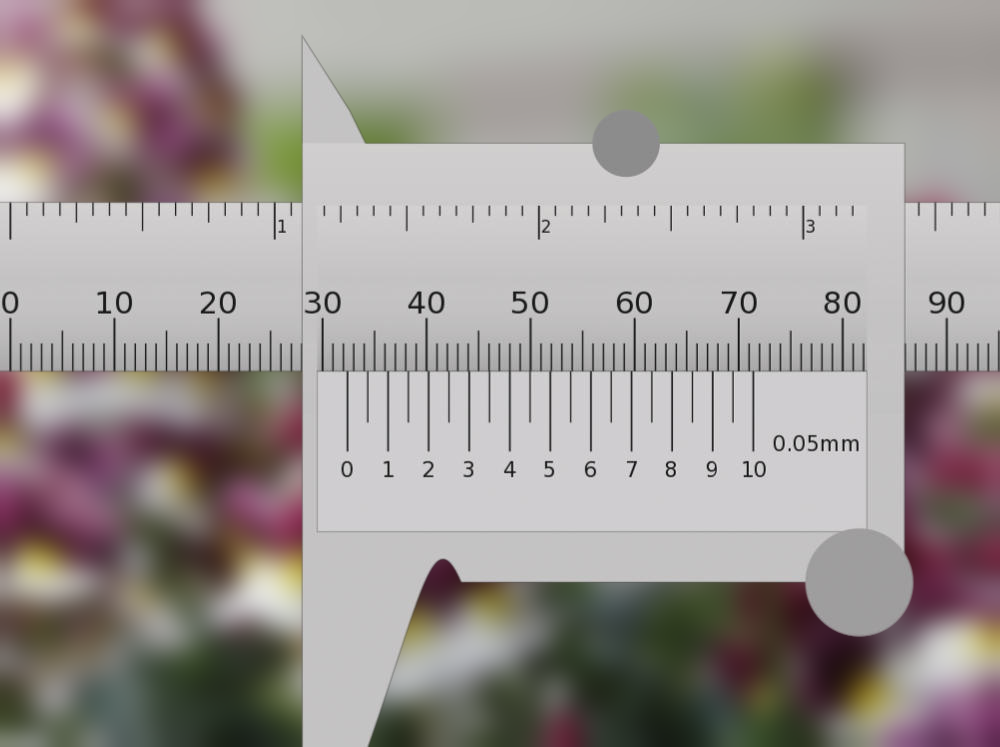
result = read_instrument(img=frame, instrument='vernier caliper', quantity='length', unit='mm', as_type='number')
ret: 32.4 mm
